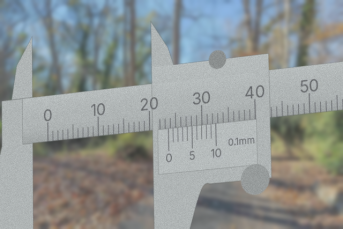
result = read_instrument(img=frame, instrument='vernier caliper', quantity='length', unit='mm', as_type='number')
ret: 23.6 mm
